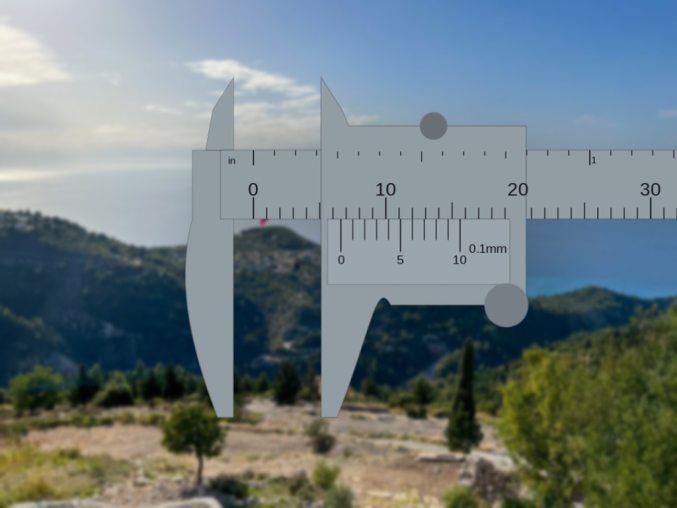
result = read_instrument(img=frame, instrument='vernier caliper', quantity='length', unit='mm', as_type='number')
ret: 6.6 mm
